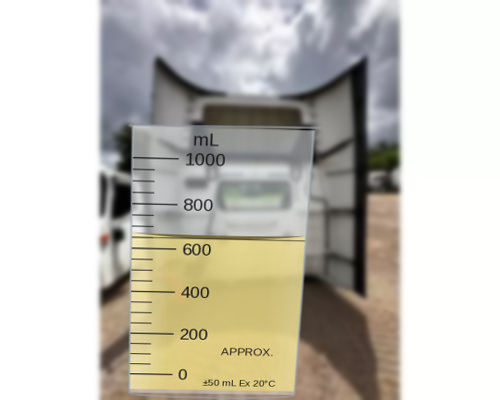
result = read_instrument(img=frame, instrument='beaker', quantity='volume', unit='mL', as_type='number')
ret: 650 mL
